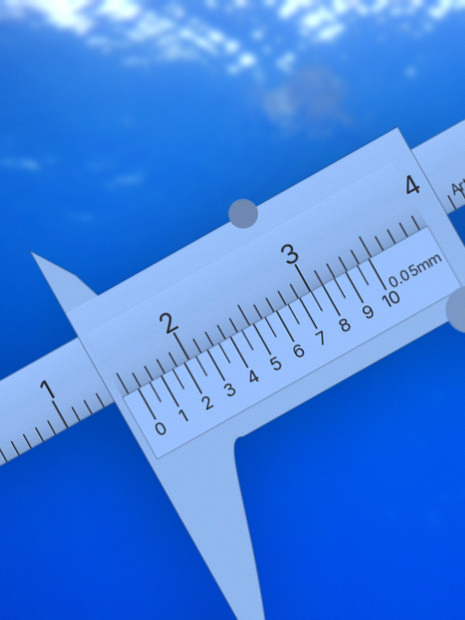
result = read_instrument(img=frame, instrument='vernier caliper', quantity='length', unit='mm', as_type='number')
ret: 15.8 mm
